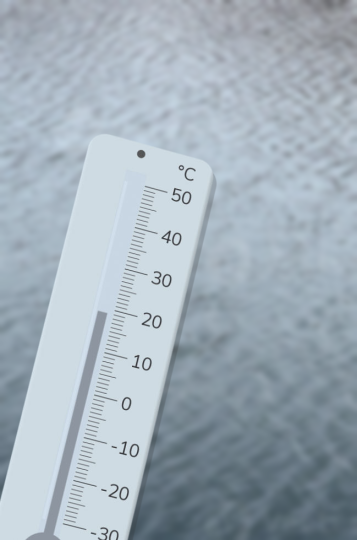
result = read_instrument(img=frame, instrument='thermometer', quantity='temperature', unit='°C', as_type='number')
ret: 19 °C
